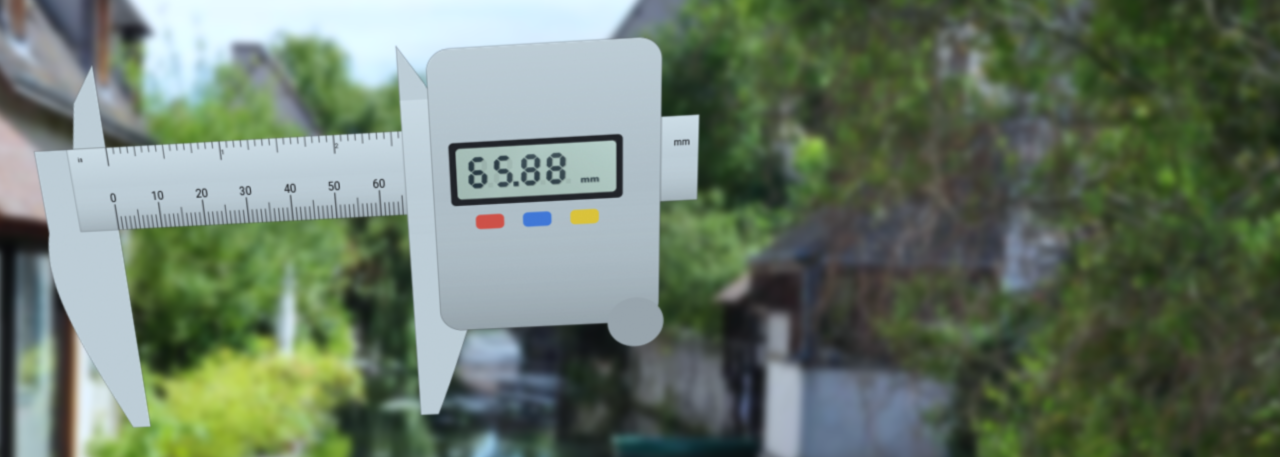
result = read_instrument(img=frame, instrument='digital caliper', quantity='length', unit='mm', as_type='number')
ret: 65.88 mm
